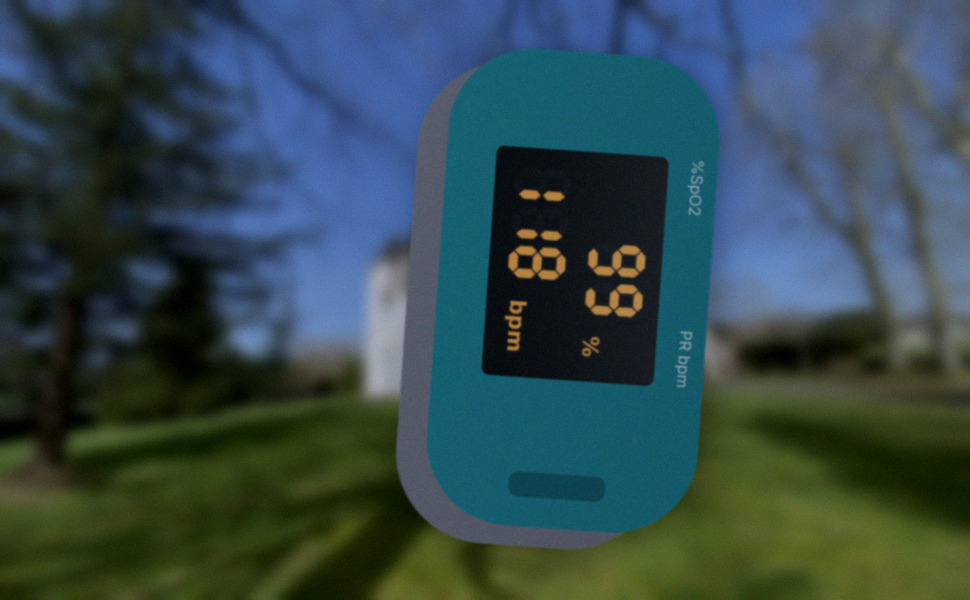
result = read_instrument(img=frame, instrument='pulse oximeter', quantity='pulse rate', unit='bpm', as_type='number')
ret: 118 bpm
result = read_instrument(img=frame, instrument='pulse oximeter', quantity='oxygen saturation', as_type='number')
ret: 99 %
